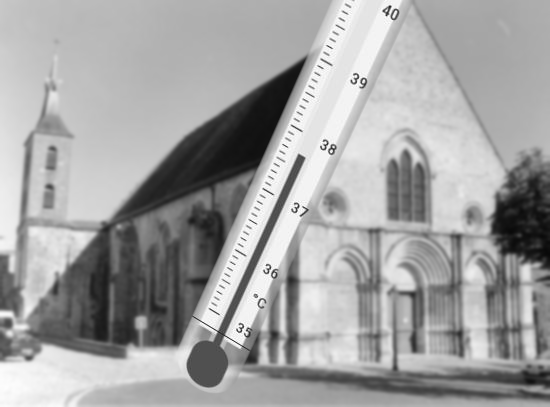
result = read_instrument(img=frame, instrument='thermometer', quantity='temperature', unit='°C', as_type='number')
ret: 37.7 °C
